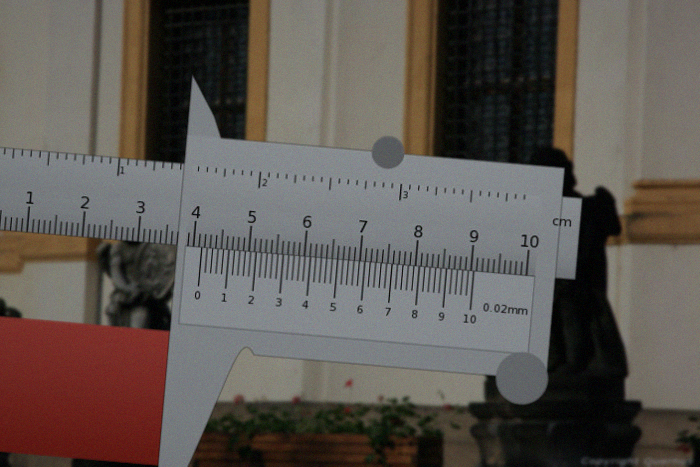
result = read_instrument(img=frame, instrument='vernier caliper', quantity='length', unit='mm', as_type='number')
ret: 41.5 mm
